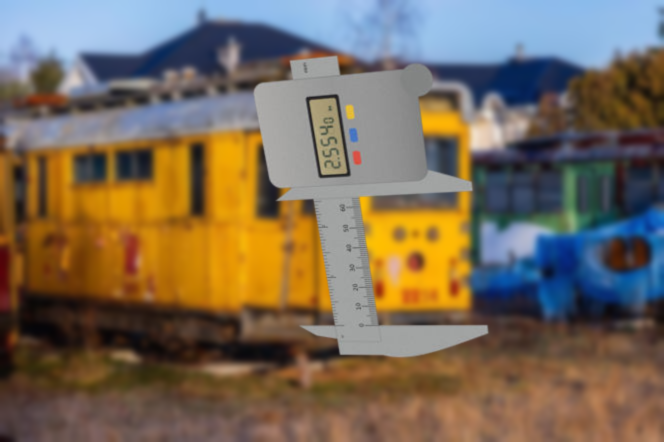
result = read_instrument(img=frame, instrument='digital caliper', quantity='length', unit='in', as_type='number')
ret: 2.5540 in
